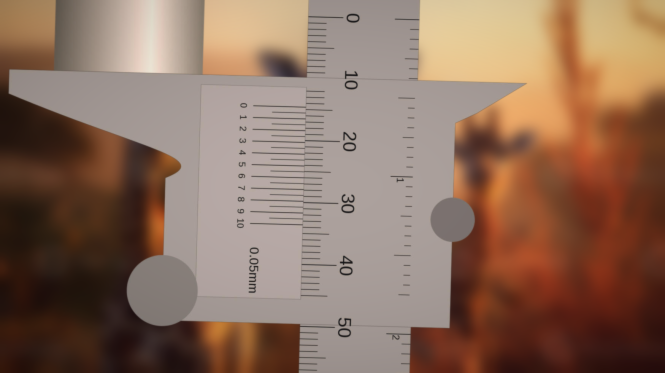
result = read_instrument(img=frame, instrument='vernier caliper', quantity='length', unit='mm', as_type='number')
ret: 14.6 mm
